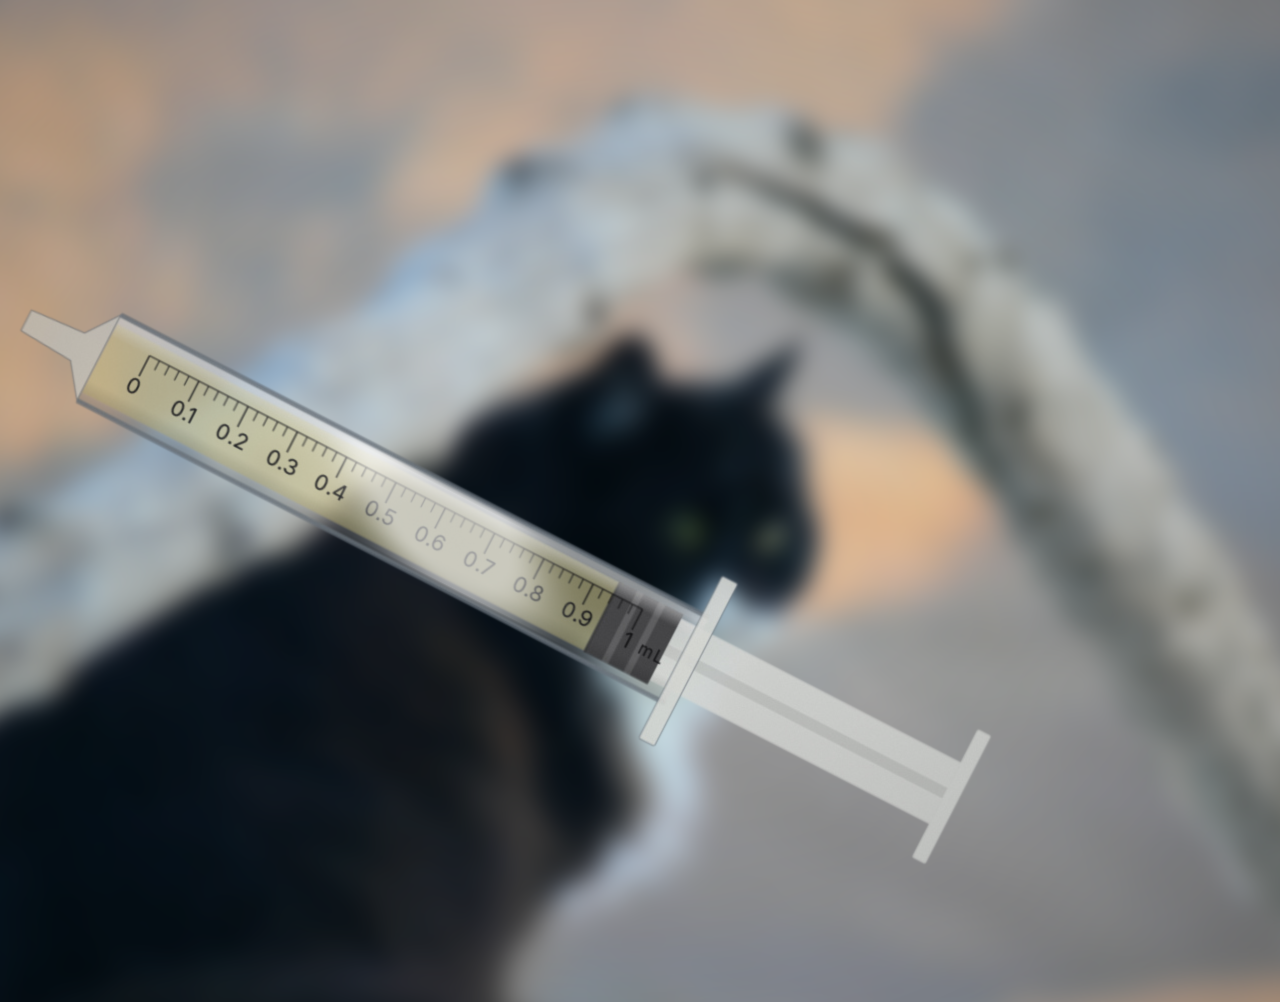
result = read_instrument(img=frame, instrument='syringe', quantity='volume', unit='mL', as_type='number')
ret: 0.94 mL
